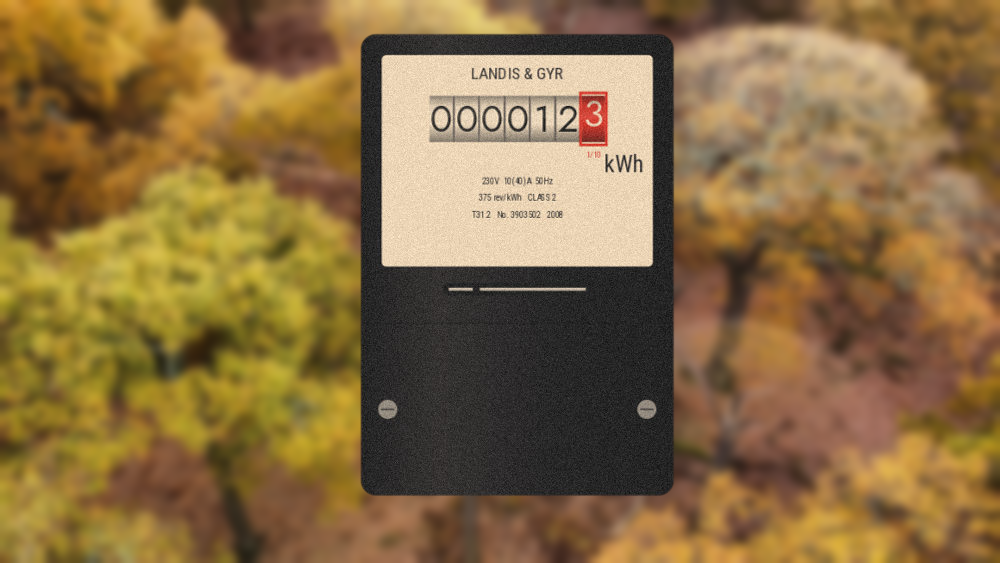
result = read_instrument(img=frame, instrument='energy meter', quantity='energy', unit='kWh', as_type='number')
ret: 12.3 kWh
